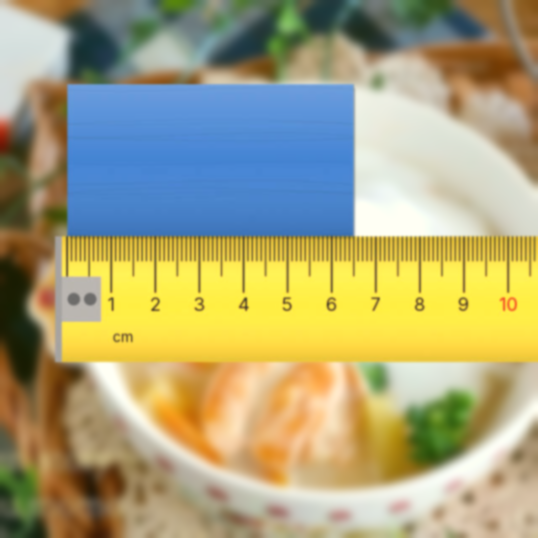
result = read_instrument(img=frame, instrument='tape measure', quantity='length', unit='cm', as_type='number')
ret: 6.5 cm
